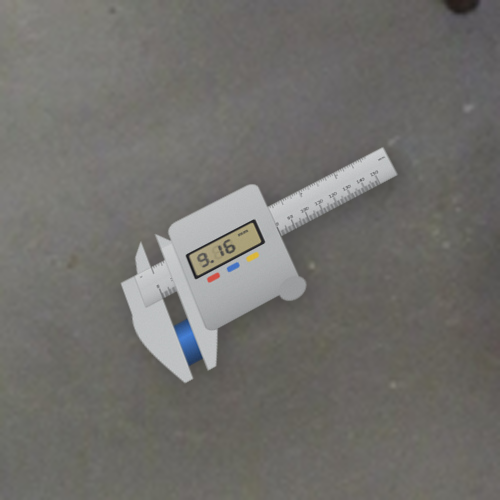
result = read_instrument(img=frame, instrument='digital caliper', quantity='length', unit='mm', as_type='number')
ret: 9.16 mm
